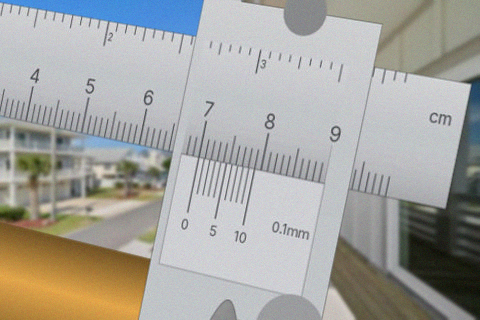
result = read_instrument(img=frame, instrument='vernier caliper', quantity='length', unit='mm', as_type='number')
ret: 70.0 mm
